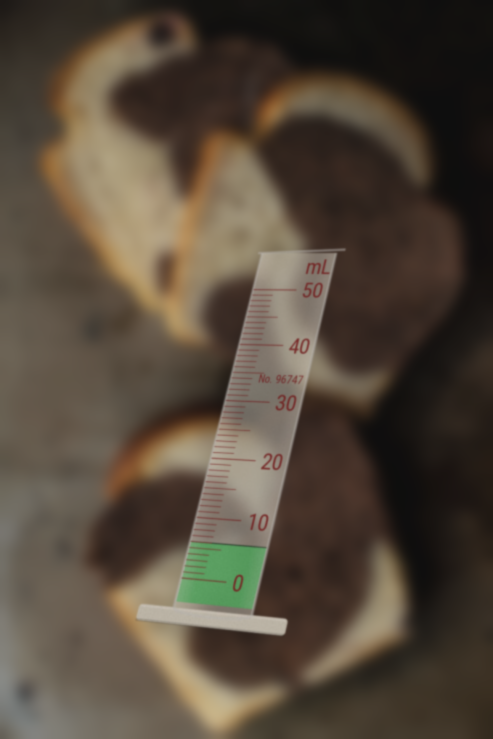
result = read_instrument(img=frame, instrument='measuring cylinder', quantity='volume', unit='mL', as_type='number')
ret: 6 mL
